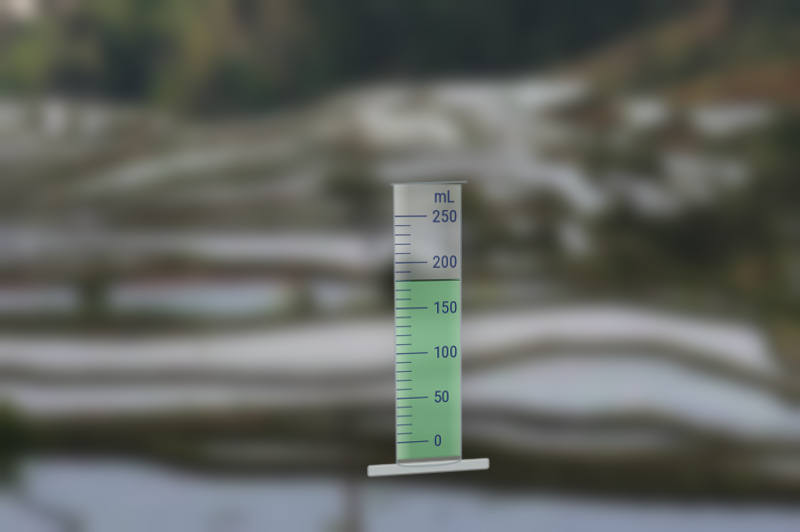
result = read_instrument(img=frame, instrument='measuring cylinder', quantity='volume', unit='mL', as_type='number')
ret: 180 mL
